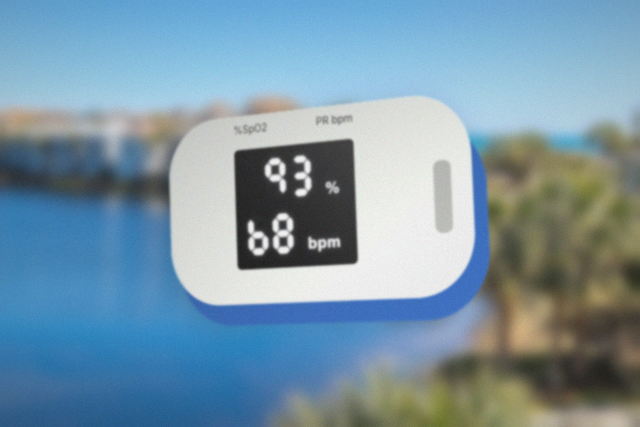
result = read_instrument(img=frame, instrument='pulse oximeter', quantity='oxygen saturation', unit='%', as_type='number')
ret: 93 %
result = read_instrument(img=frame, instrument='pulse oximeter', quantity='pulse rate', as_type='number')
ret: 68 bpm
